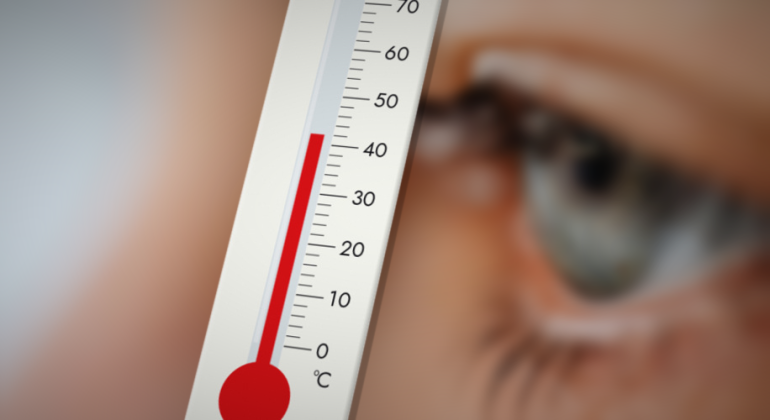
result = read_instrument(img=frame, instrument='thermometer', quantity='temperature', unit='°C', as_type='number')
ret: 42 °C
